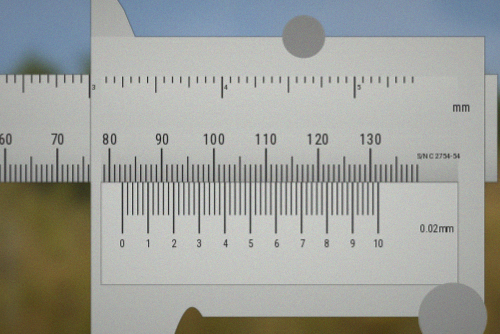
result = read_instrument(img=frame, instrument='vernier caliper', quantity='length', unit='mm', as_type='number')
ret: 82.5 mm
